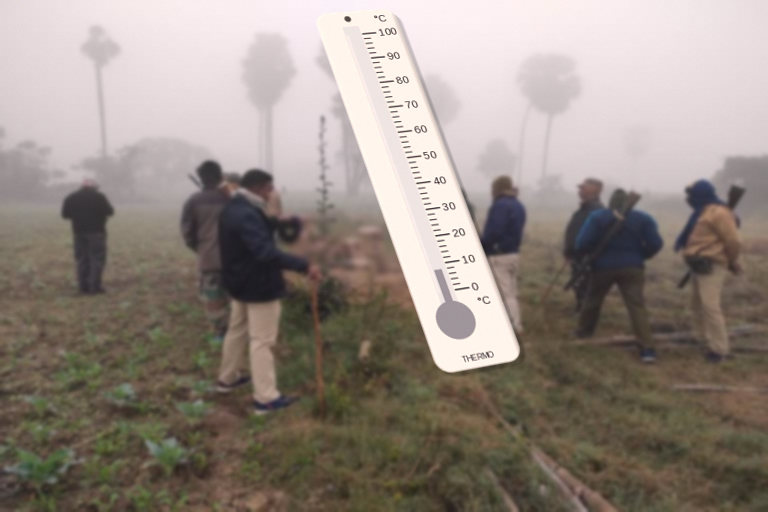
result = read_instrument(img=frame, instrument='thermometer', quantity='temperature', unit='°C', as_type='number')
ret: 8 °C
